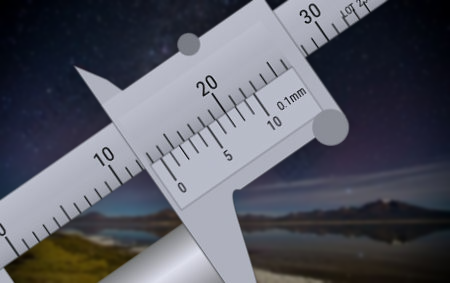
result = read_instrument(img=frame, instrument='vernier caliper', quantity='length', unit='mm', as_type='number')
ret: 13.7 mm
